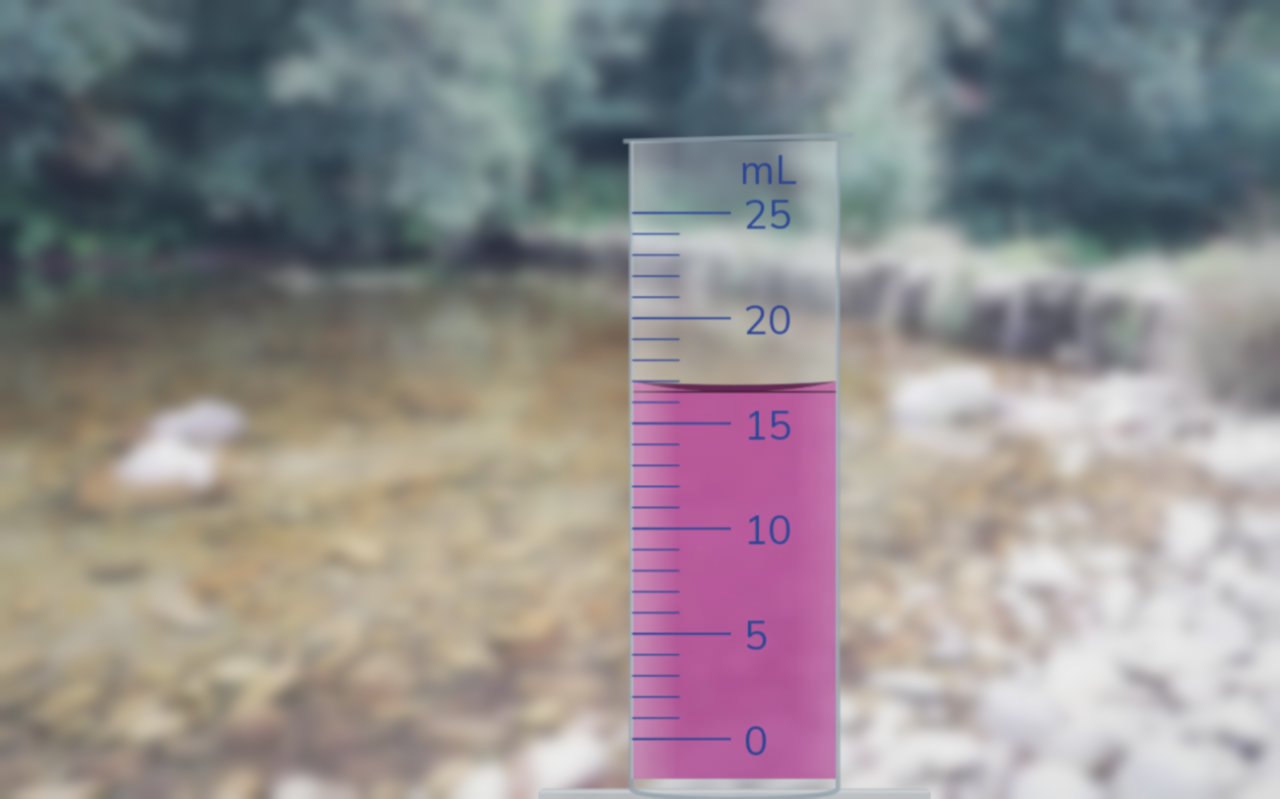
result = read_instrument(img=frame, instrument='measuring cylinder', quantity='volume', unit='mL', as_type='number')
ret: 16.5 mL
